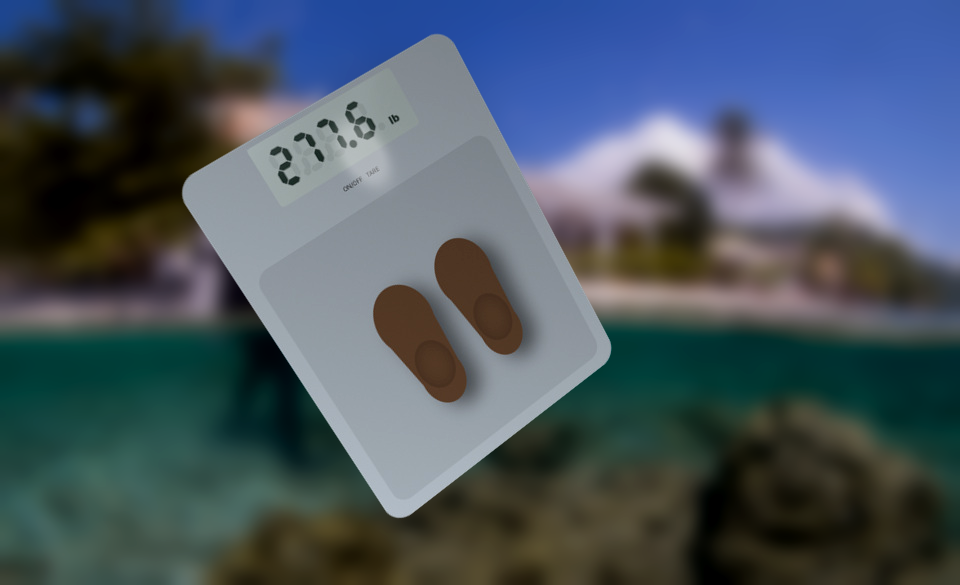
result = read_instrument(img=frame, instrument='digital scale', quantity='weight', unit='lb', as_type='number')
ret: 277.6 lb
